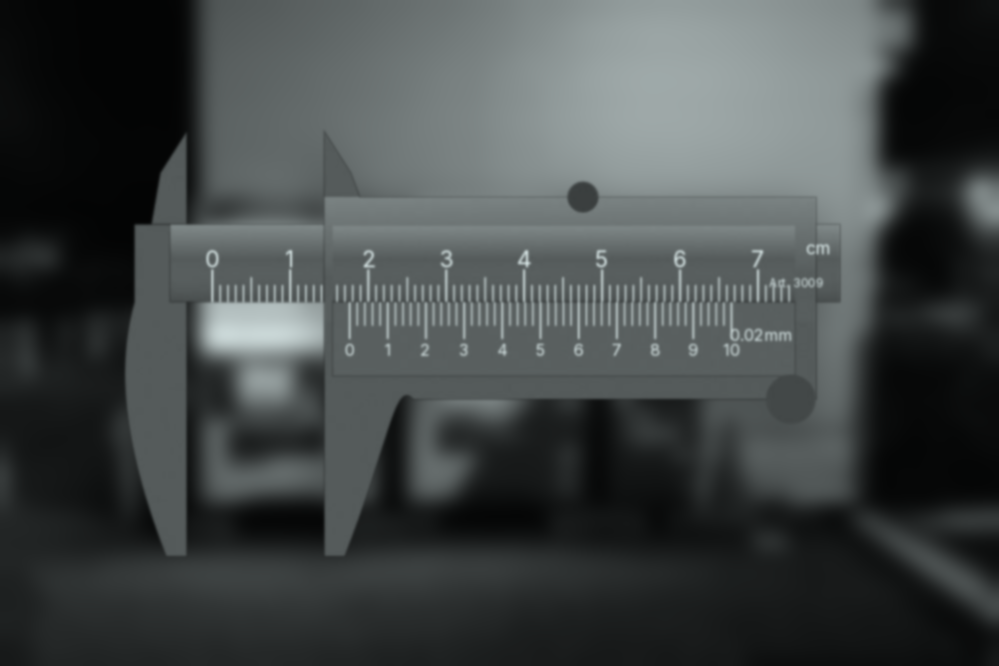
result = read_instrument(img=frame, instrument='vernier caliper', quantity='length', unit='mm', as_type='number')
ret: 17.6 mm
